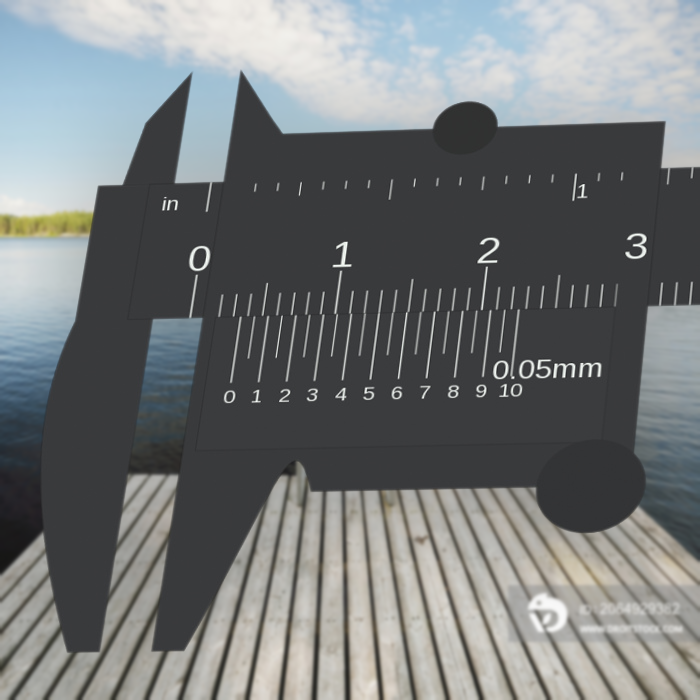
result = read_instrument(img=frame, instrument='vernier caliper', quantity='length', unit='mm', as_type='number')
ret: 3.5 mm
